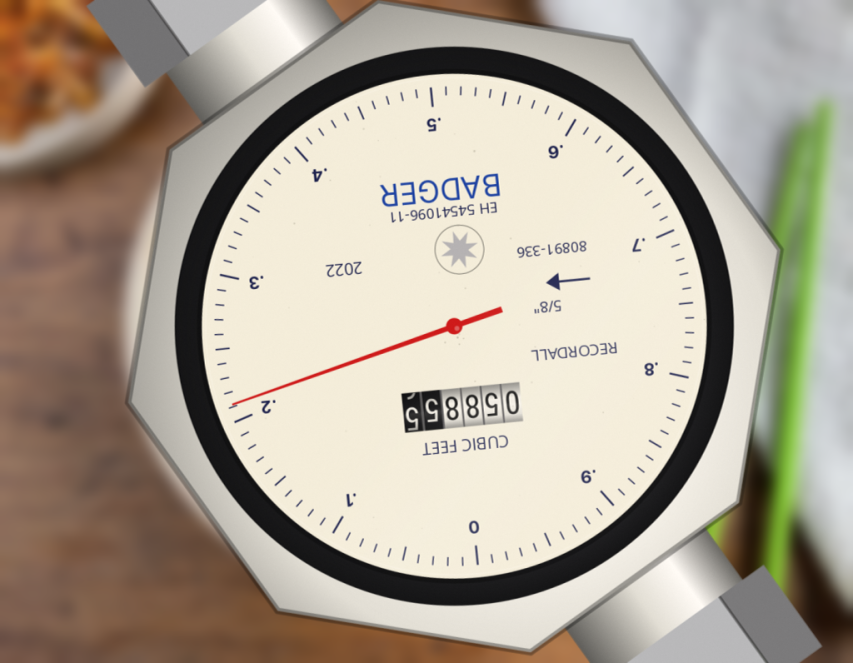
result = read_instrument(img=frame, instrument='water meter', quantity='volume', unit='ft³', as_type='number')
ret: 58855.21 ft³
